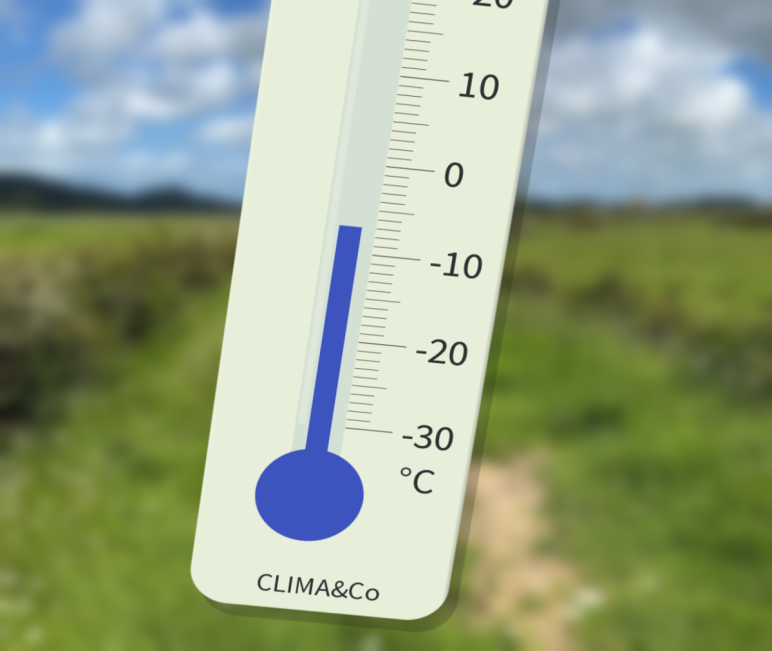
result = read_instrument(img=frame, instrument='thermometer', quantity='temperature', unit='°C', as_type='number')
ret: -7 °C
